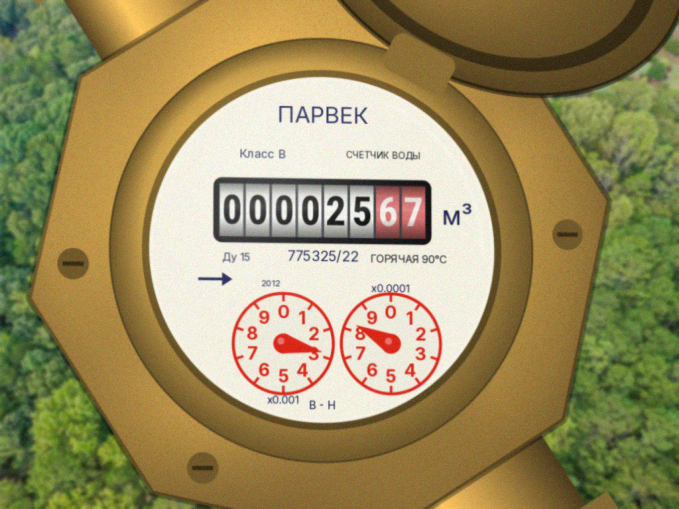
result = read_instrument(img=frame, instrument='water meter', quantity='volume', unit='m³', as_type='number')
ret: 25.6728 m³
